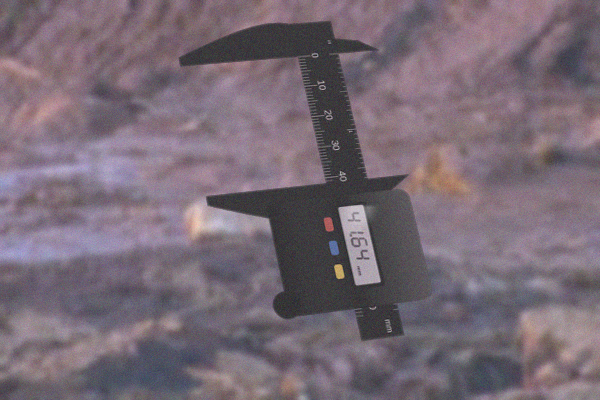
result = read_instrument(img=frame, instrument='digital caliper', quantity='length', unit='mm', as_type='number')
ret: 41.64 mm
